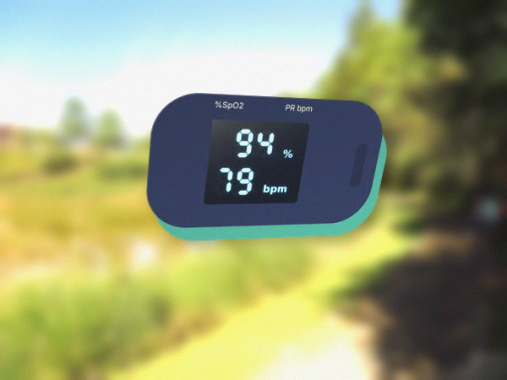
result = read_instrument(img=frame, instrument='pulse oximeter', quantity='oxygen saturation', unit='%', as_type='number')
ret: 94 %
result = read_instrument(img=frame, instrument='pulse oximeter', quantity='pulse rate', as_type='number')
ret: 79 bpm
